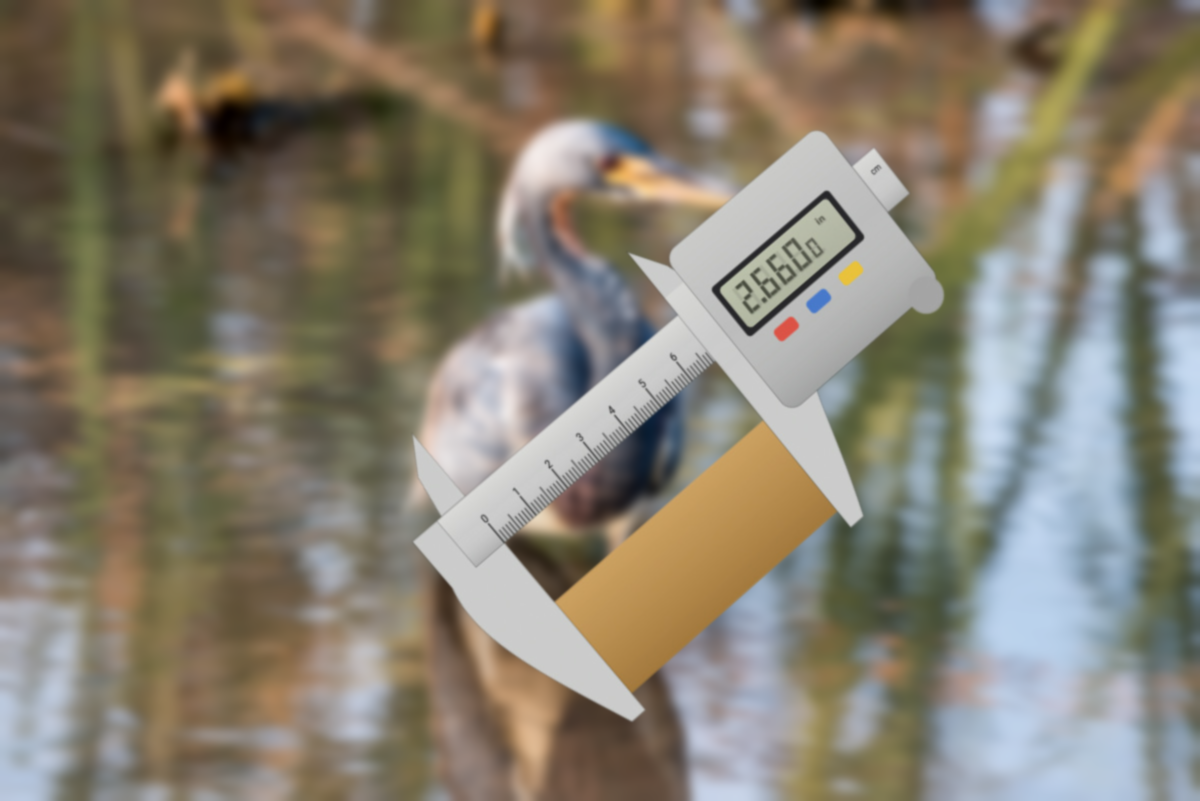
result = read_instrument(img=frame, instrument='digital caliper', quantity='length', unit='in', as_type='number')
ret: 2.6600 in
